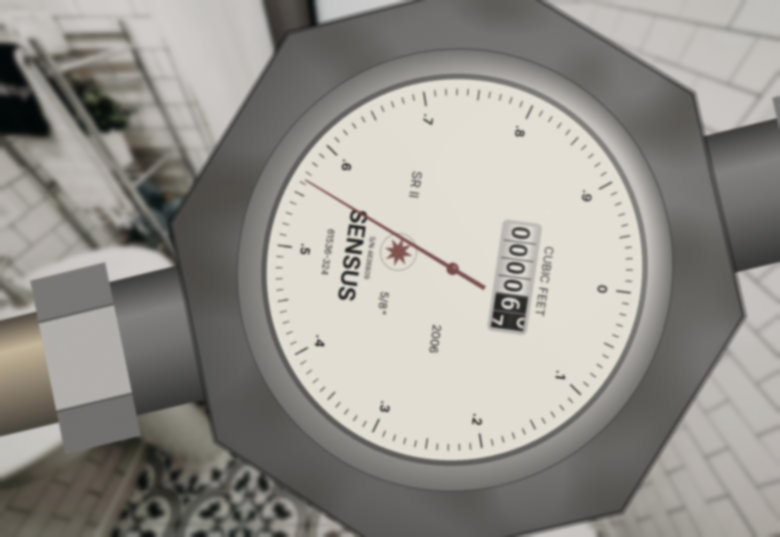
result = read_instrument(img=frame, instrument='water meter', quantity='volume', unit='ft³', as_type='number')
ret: 66.56 ft³
